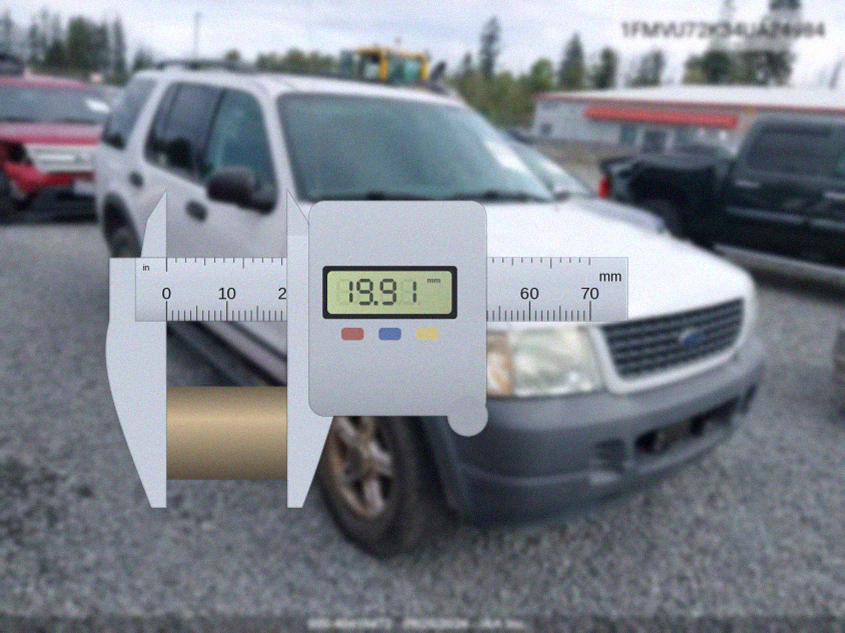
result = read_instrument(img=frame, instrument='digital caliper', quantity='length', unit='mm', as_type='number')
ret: 19.91 mm
